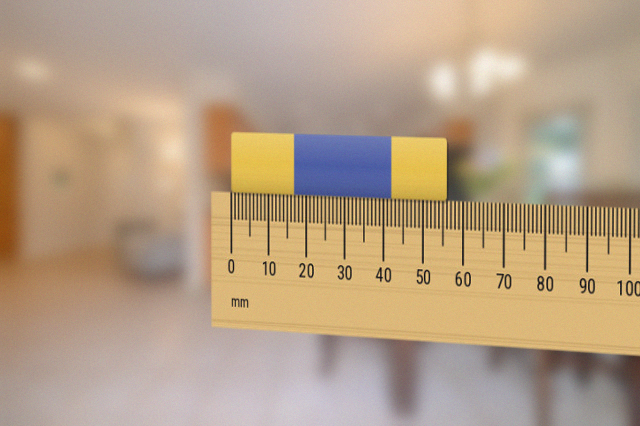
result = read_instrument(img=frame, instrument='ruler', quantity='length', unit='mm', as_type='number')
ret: 56 mm
